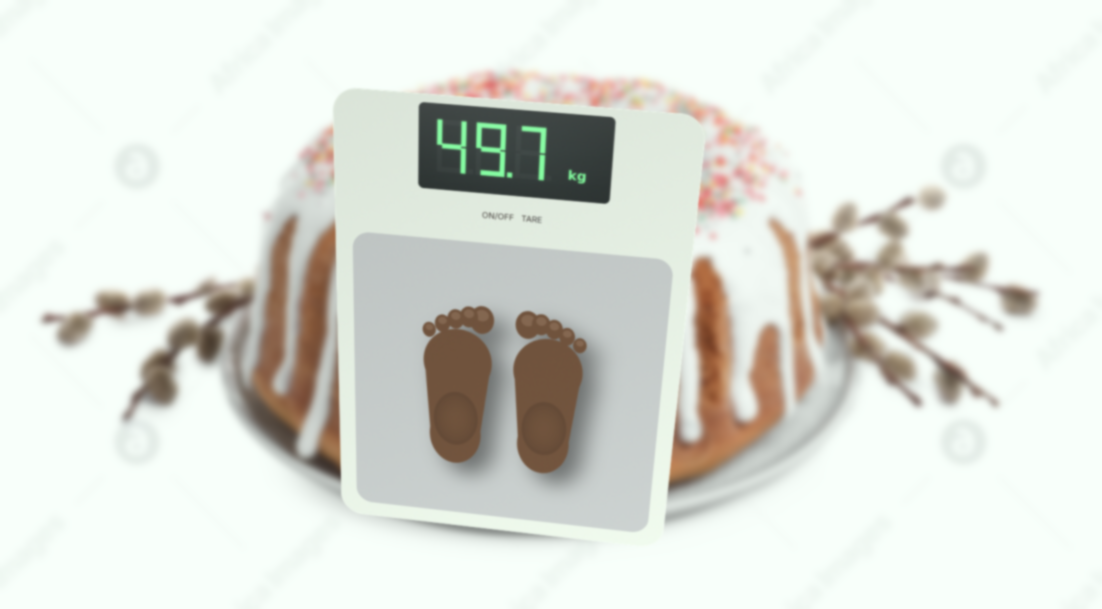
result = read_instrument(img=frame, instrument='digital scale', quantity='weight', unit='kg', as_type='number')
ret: 49.7 kg
